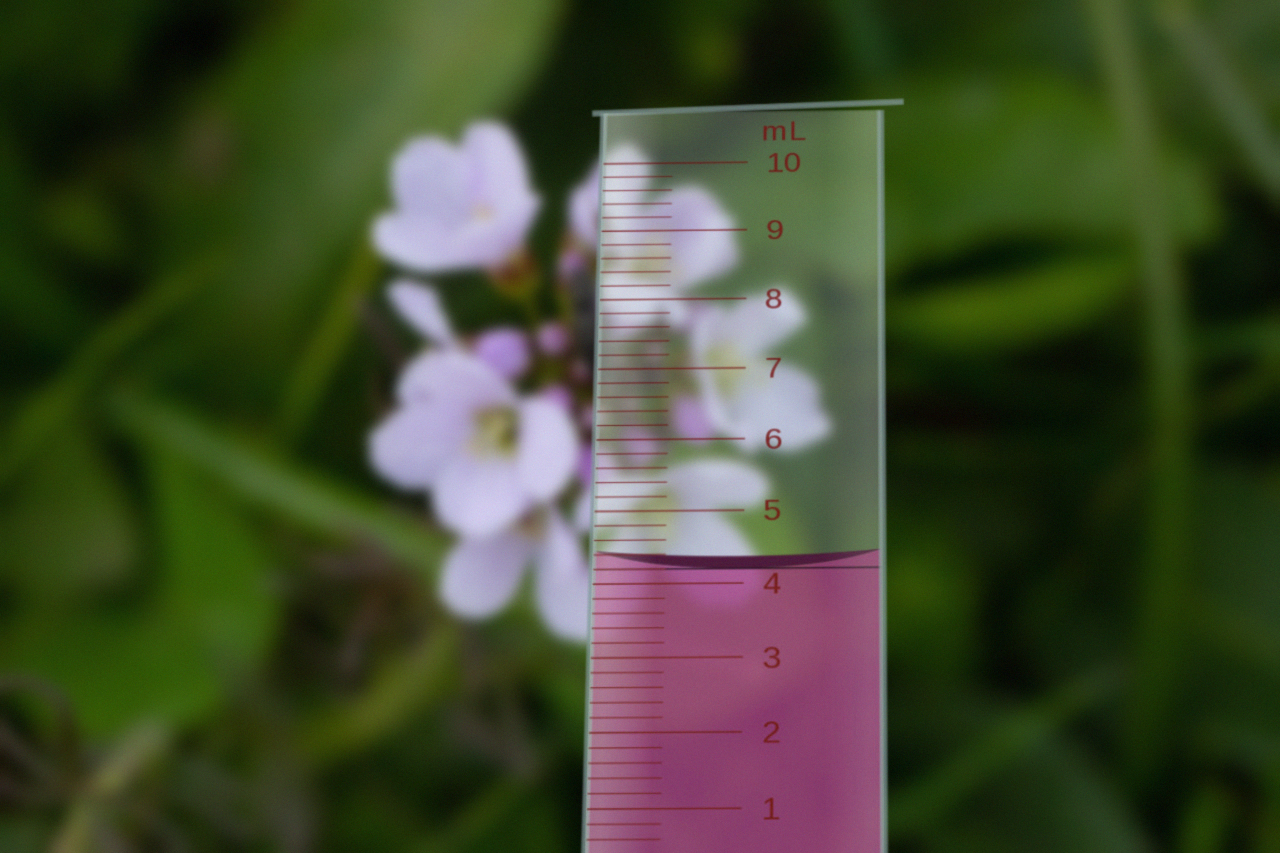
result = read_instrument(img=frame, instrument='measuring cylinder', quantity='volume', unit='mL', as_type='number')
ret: 4.2 mL
